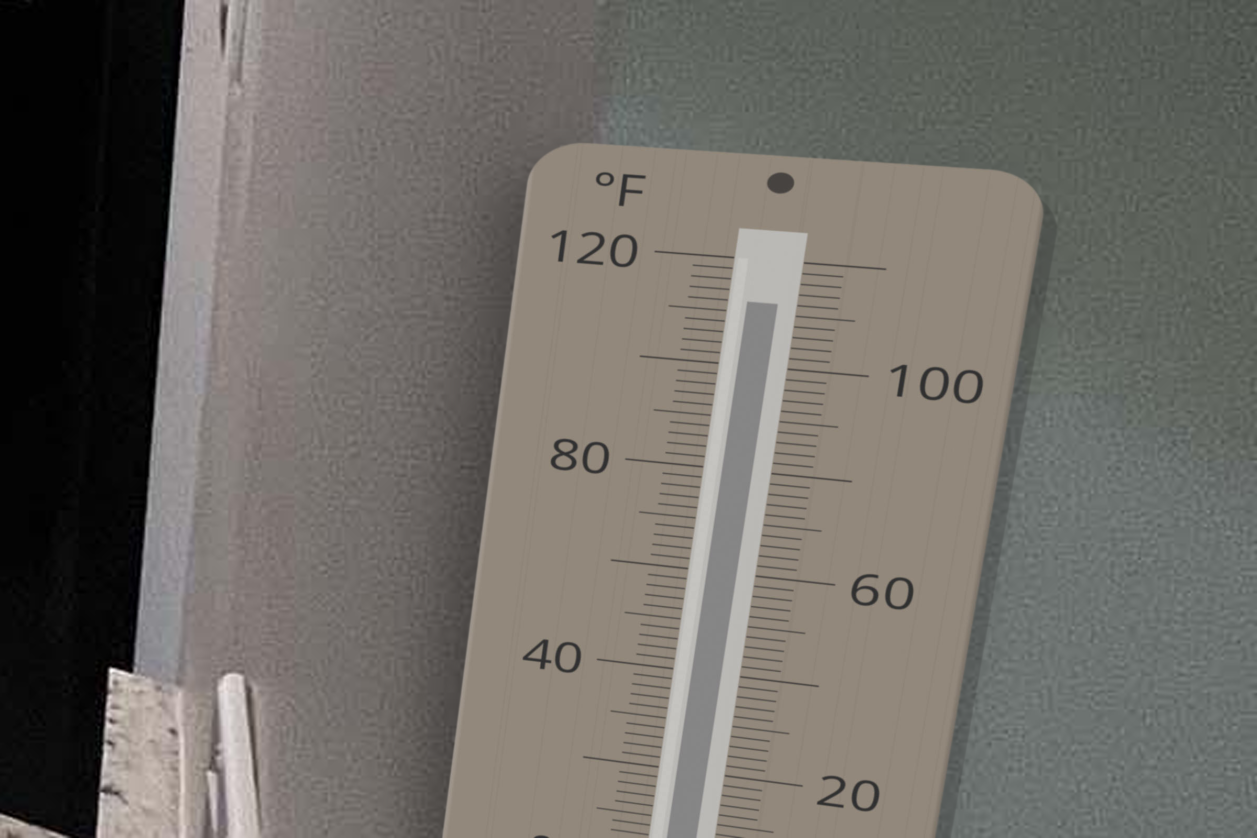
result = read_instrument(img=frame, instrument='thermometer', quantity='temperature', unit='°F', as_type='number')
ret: 112 °F
